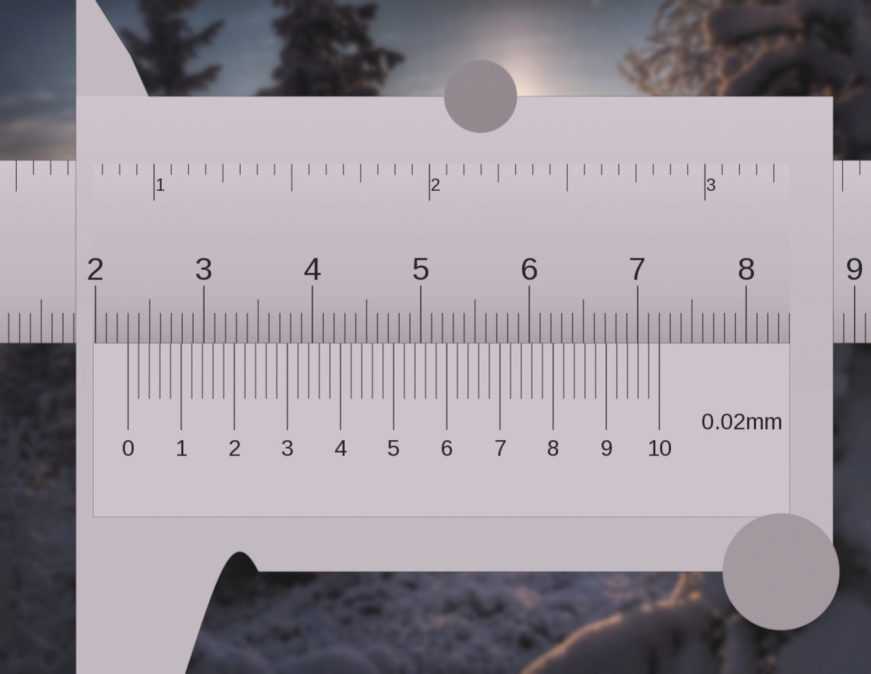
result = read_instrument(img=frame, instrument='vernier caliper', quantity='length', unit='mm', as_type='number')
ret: 23.0 mm
